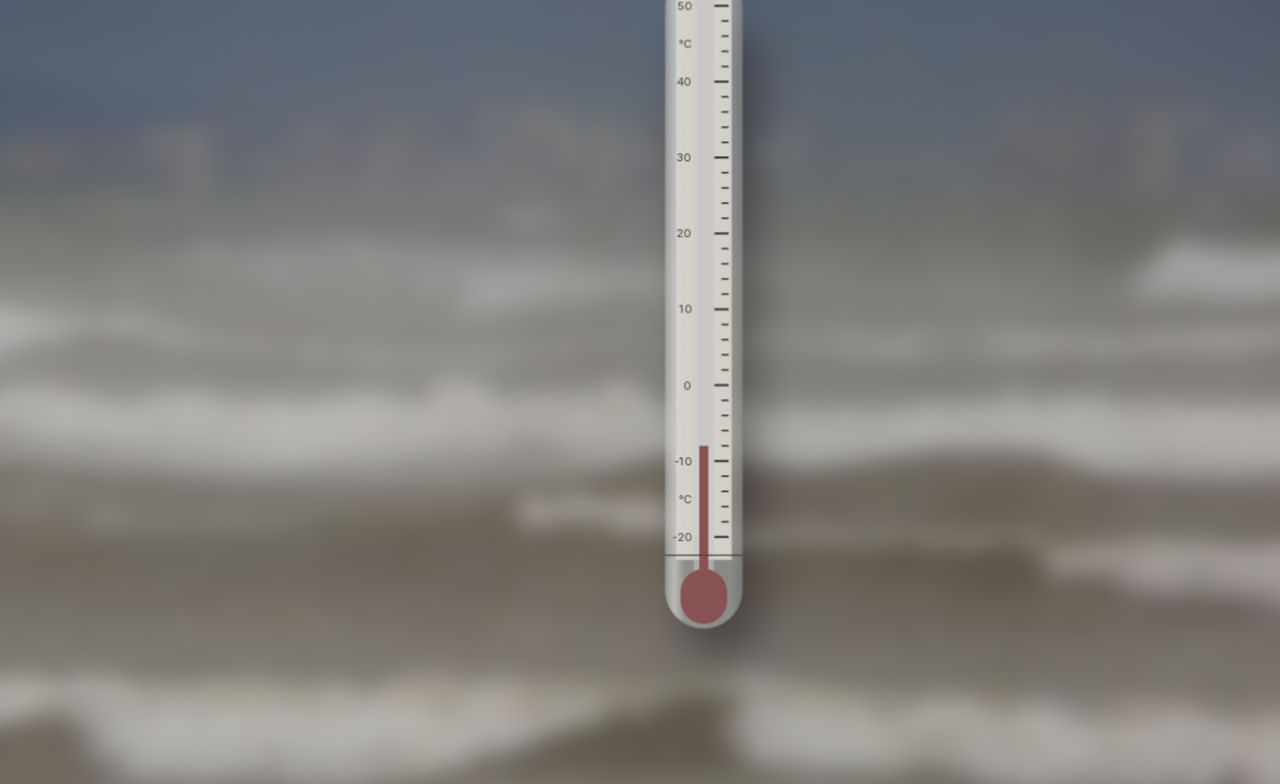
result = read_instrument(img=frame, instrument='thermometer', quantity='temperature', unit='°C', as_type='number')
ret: -8 °C
